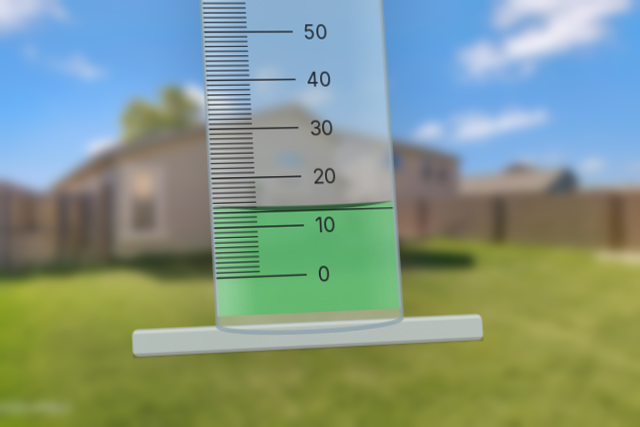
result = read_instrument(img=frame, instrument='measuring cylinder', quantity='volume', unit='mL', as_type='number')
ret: 13 mL
